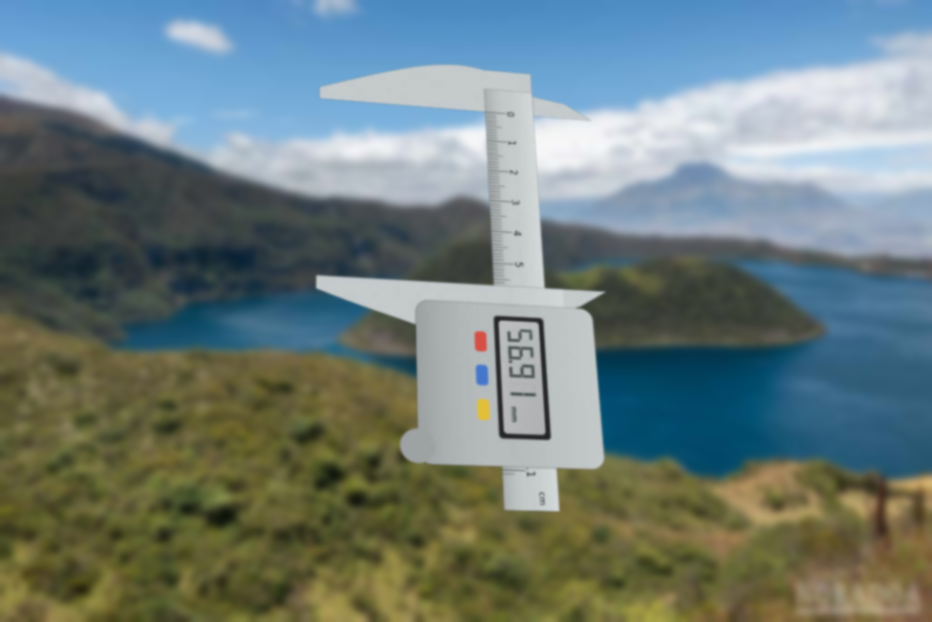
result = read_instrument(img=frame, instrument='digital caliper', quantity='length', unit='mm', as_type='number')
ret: 56.91 mm
